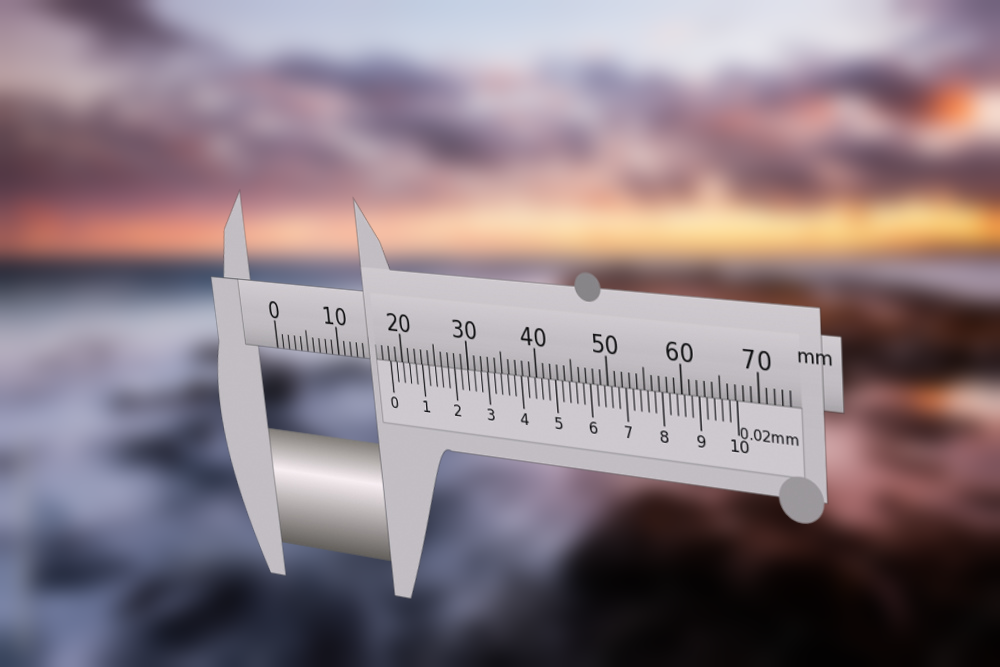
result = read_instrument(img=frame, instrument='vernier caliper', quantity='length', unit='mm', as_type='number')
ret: 18.2 mm
